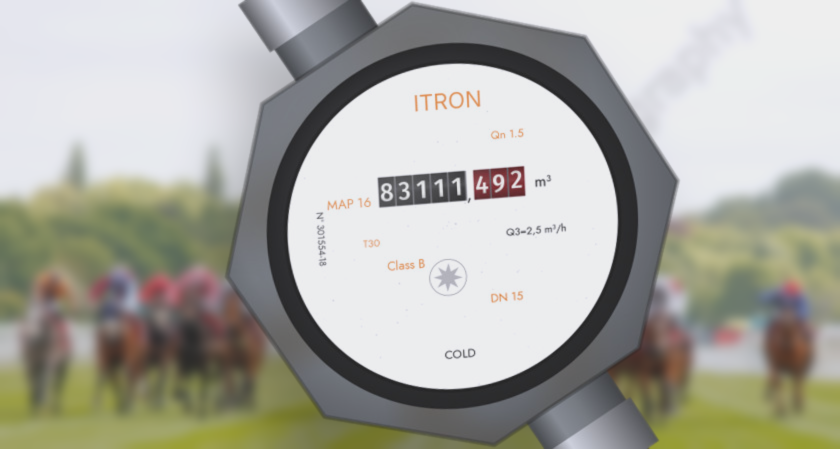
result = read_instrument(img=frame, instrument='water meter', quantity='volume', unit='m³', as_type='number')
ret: 83111.492 m³
